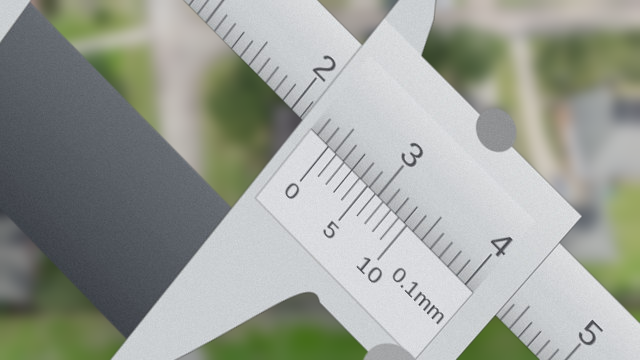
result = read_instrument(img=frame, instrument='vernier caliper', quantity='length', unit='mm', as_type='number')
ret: 24.3 mm
